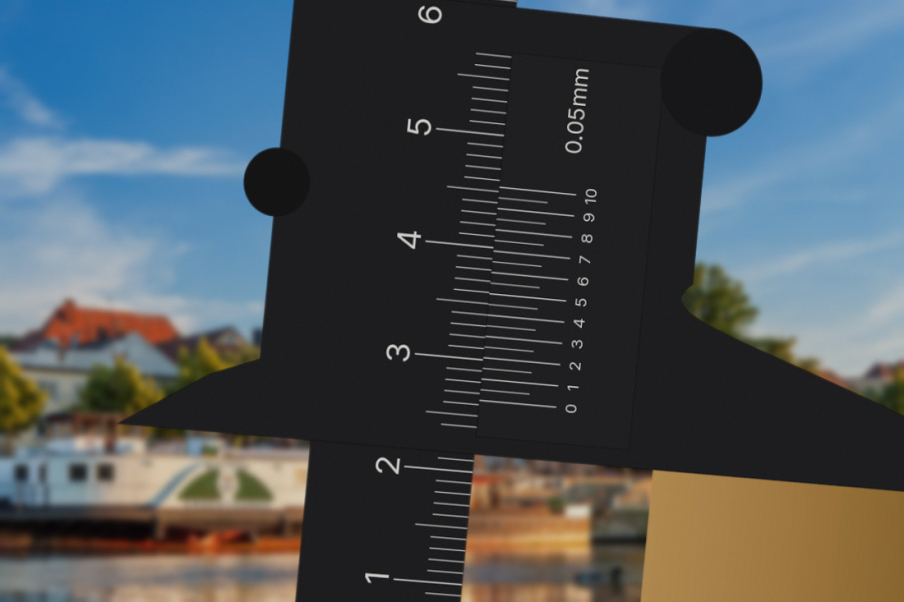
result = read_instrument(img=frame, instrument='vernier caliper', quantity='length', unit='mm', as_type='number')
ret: 26.4 mm
